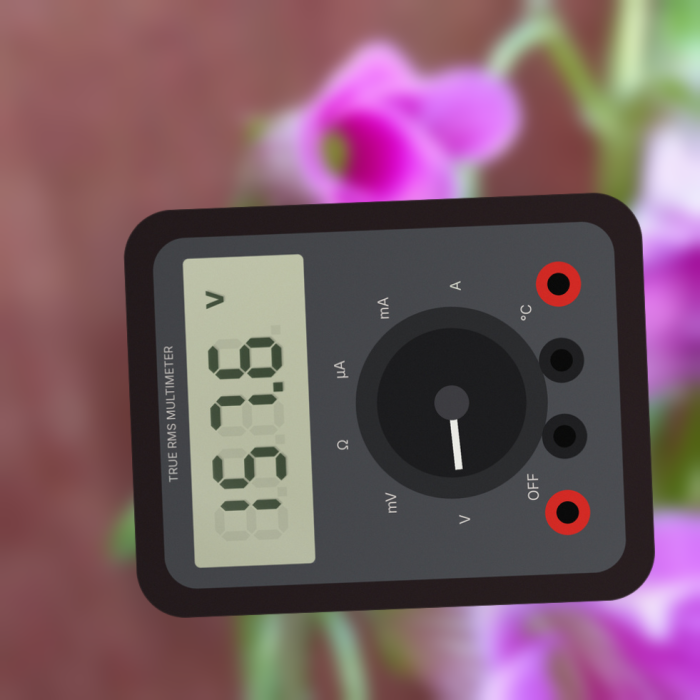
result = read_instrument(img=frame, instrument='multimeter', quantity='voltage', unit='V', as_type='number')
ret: 157.6 V
